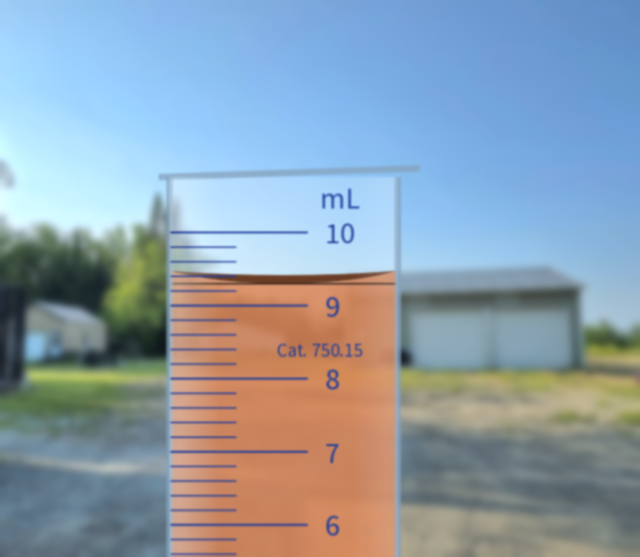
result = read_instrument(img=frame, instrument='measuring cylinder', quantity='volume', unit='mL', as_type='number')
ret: 9.3 mL
